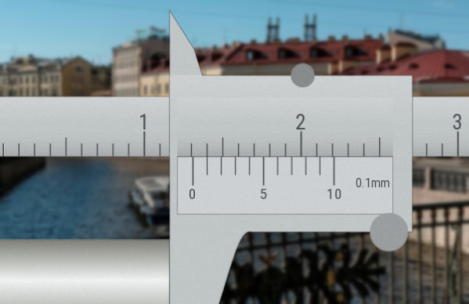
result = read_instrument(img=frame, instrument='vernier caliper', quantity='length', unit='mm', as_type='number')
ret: 13.1 mm
